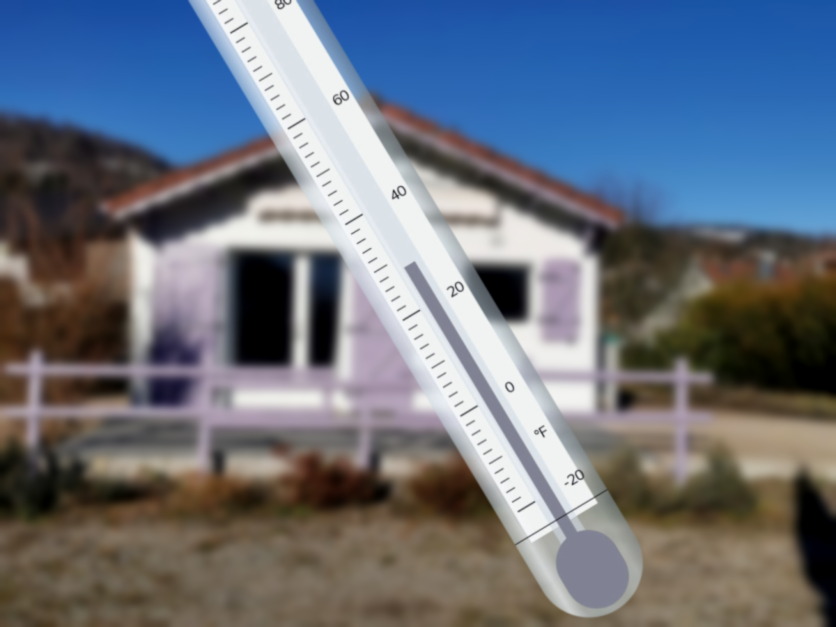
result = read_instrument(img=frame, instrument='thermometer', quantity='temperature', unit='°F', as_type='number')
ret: 28 °F
